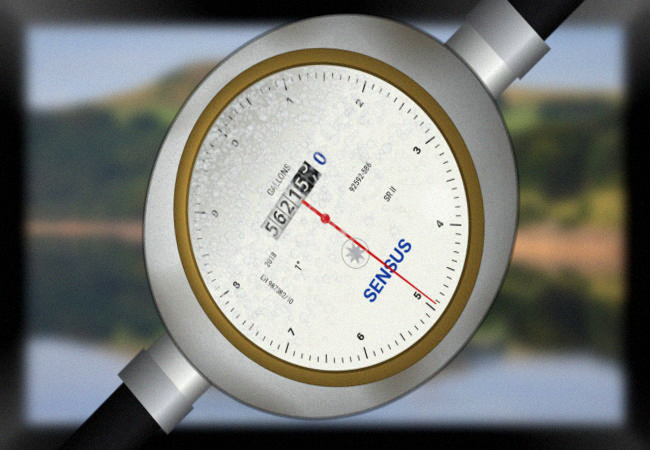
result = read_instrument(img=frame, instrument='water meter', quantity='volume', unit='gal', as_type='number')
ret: 5621534.9 gal
